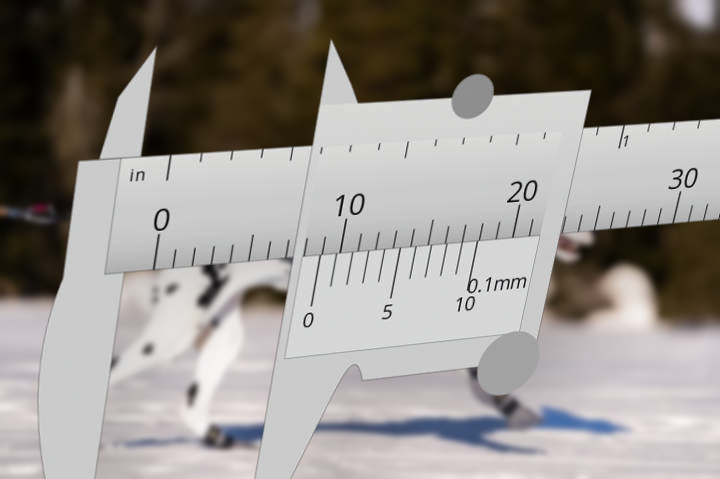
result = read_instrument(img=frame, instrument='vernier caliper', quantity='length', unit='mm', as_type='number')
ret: 8.9 mm
